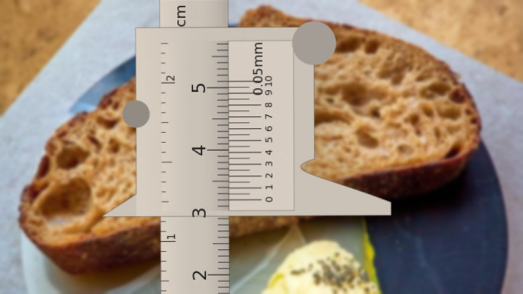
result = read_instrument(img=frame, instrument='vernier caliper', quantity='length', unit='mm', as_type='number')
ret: 32.0 mm
